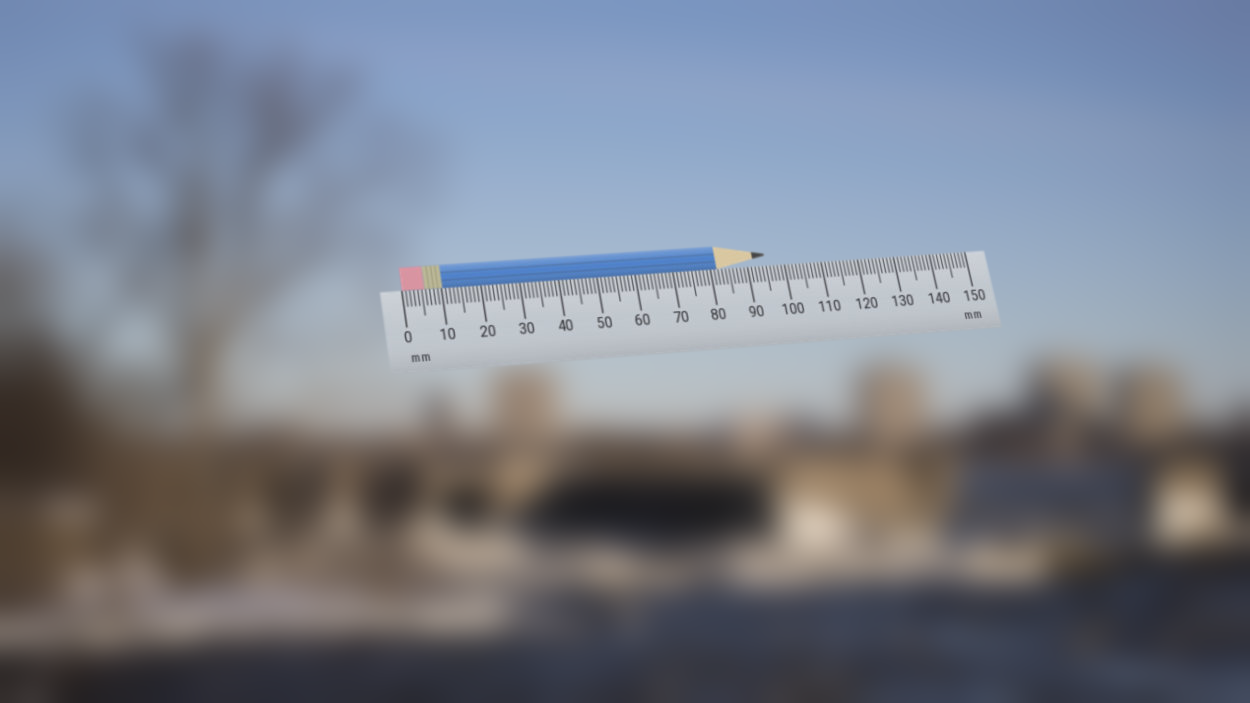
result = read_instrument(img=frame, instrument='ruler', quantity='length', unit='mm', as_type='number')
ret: 95 mm
